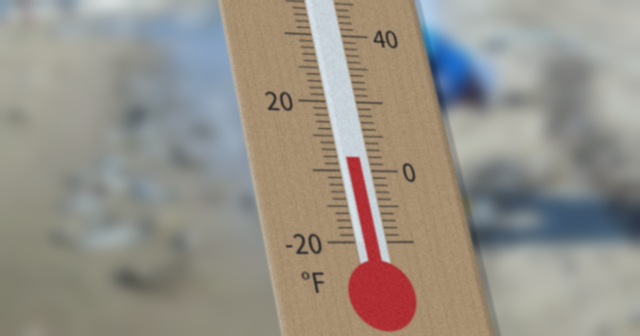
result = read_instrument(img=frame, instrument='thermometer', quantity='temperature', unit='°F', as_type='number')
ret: 4 °F
